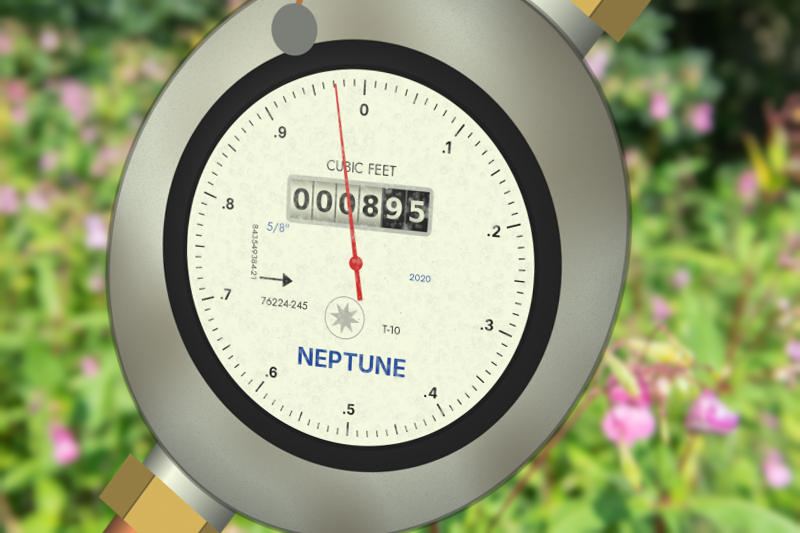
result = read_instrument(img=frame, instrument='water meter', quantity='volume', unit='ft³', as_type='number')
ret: 894.97 ft³
